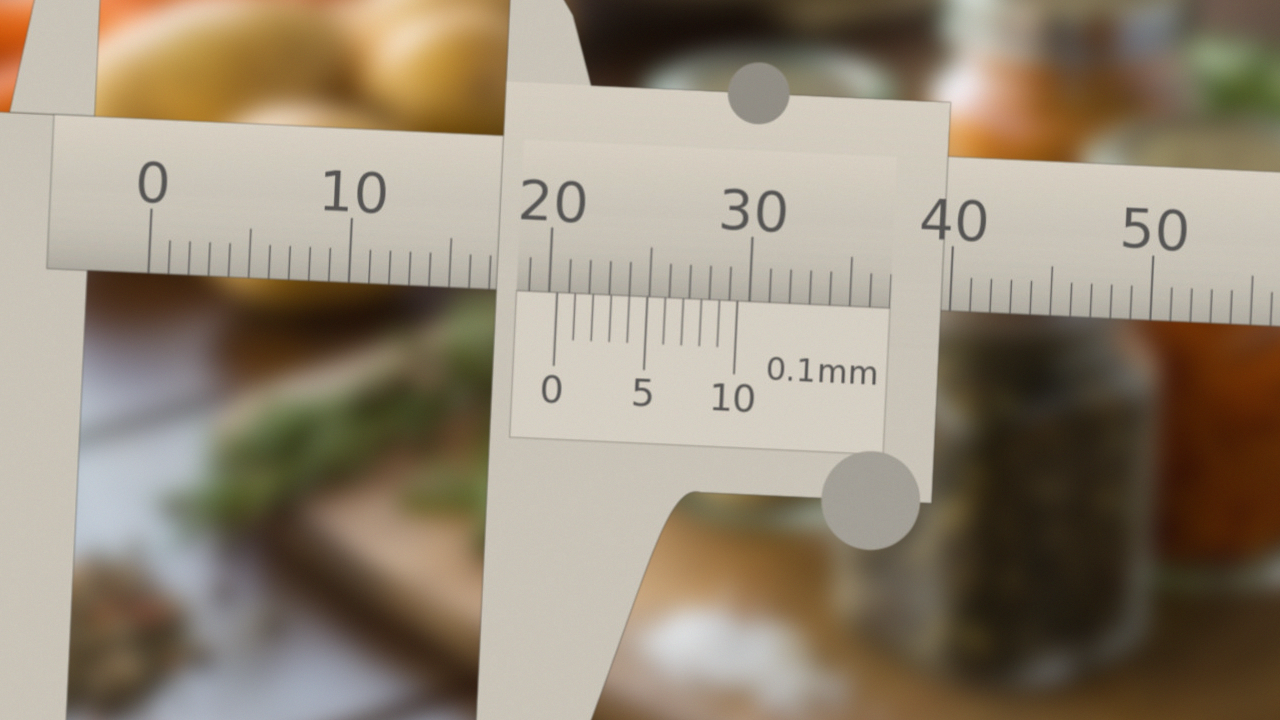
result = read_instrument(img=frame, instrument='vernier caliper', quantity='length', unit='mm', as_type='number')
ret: 20.4 mm
